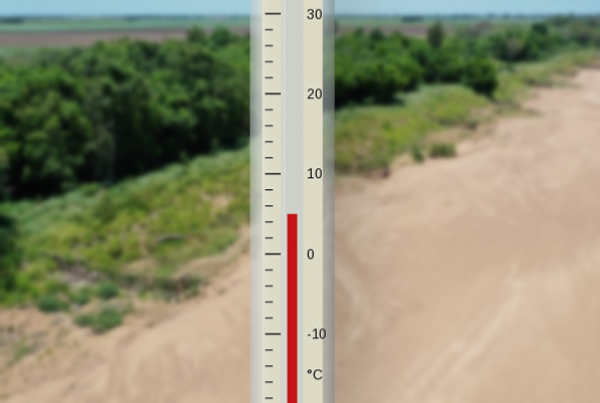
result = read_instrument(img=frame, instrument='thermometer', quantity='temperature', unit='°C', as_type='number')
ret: 5 °C
